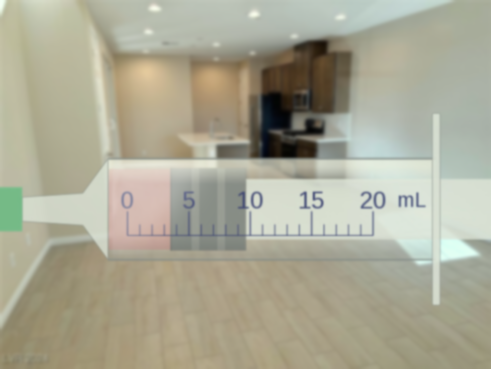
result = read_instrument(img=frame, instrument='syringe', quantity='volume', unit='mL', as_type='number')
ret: 3.5 mL
